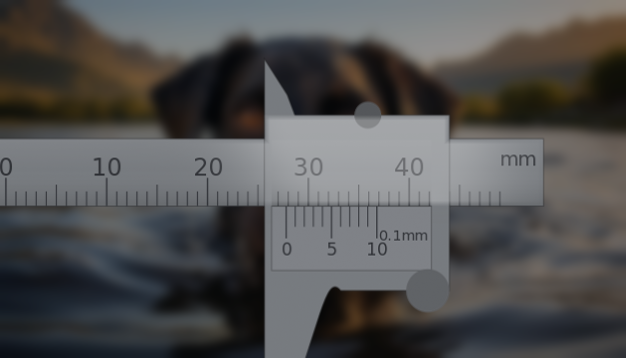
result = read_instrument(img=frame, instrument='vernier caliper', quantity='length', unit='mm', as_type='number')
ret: 27.8 mm
